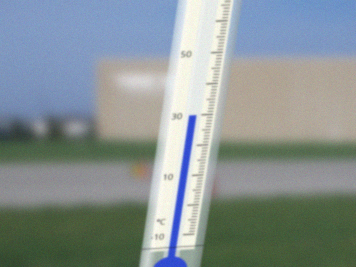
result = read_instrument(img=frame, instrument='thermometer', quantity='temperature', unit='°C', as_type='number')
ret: 30 °C
